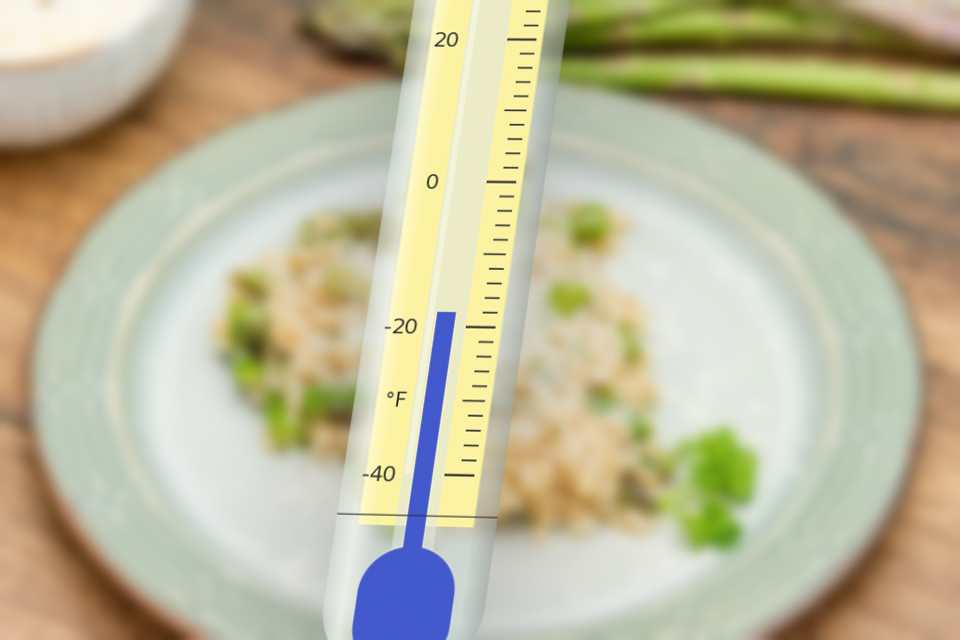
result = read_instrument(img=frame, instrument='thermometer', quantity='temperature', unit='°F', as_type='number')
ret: -18 °F
